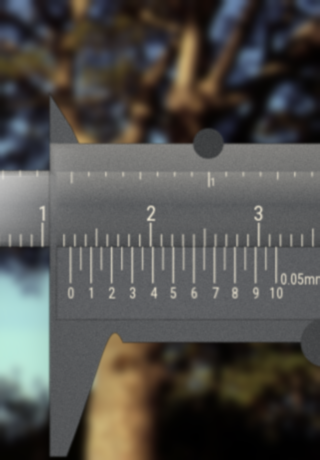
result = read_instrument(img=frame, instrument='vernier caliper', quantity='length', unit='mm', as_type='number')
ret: 12.6 mm
